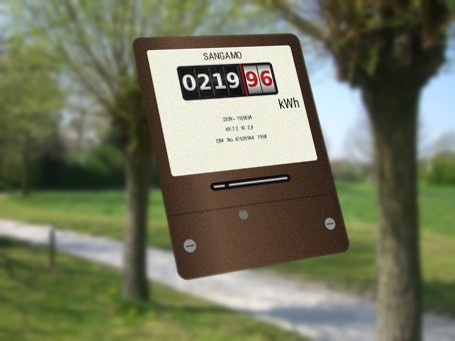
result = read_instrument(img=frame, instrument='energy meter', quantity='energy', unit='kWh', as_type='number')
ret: 219.96 kWh
